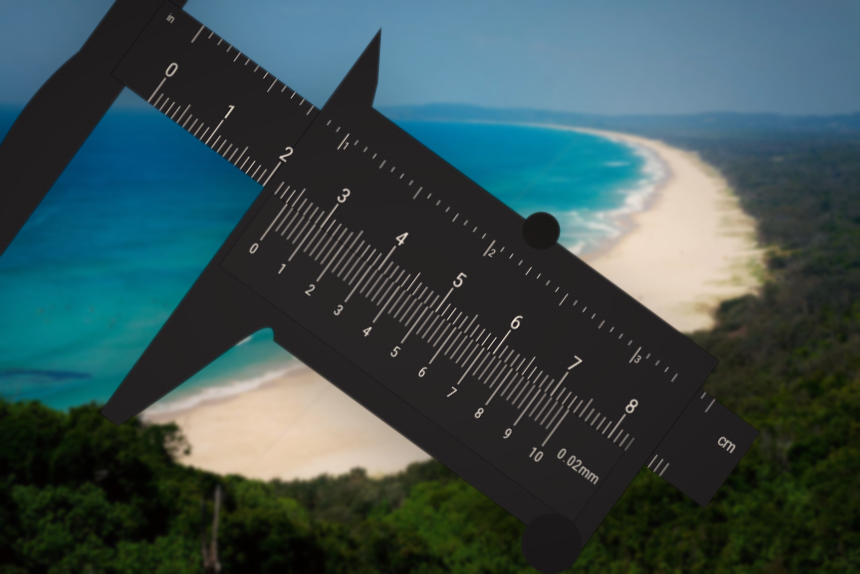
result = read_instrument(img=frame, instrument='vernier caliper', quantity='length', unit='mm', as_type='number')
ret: 24.2 mm
